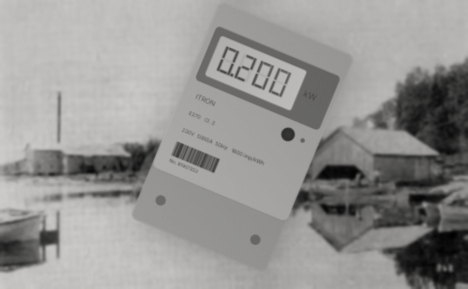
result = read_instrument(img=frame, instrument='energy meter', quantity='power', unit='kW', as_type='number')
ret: 0.200 kW
